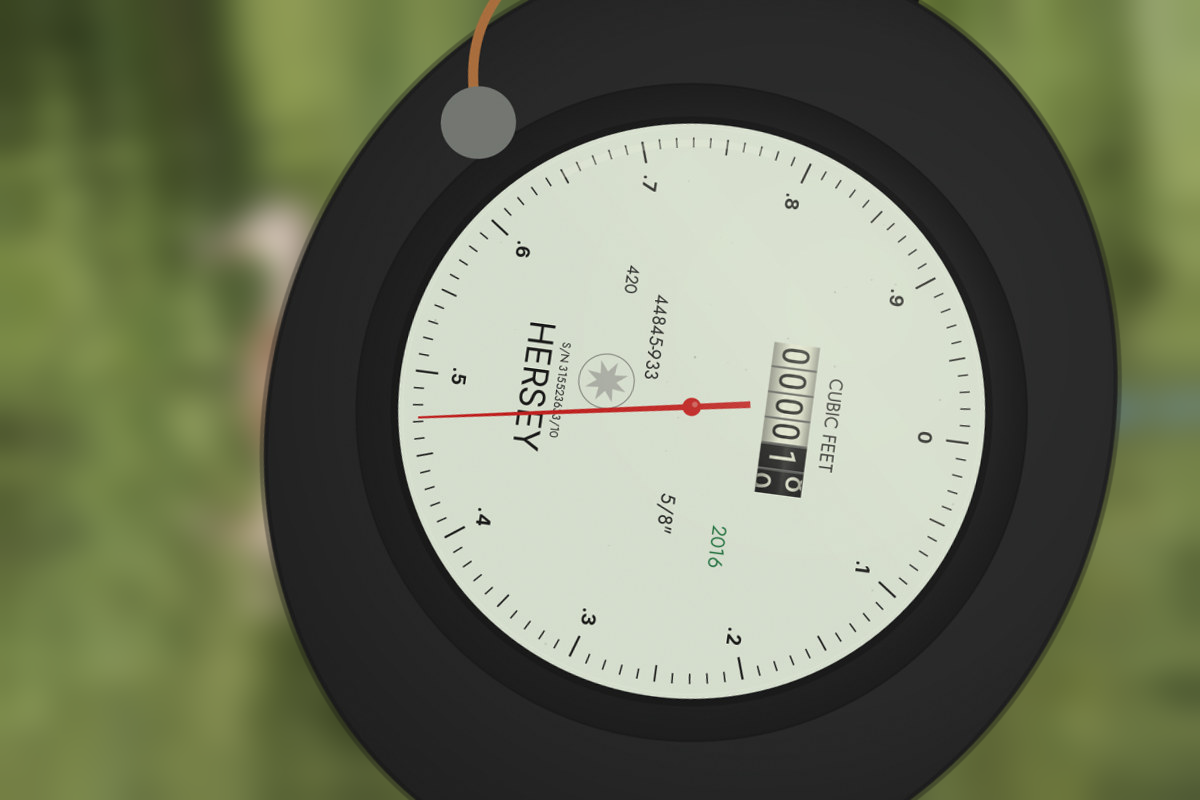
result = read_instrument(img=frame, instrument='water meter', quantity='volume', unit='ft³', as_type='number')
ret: 18.47 ft³
